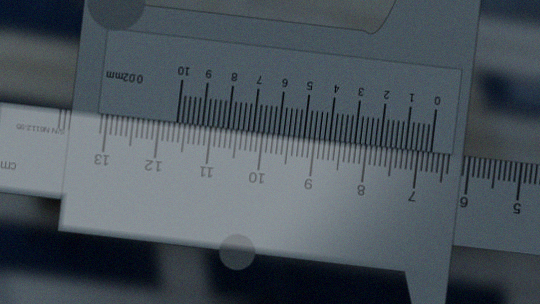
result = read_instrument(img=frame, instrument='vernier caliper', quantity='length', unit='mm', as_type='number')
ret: 67.5 mm
